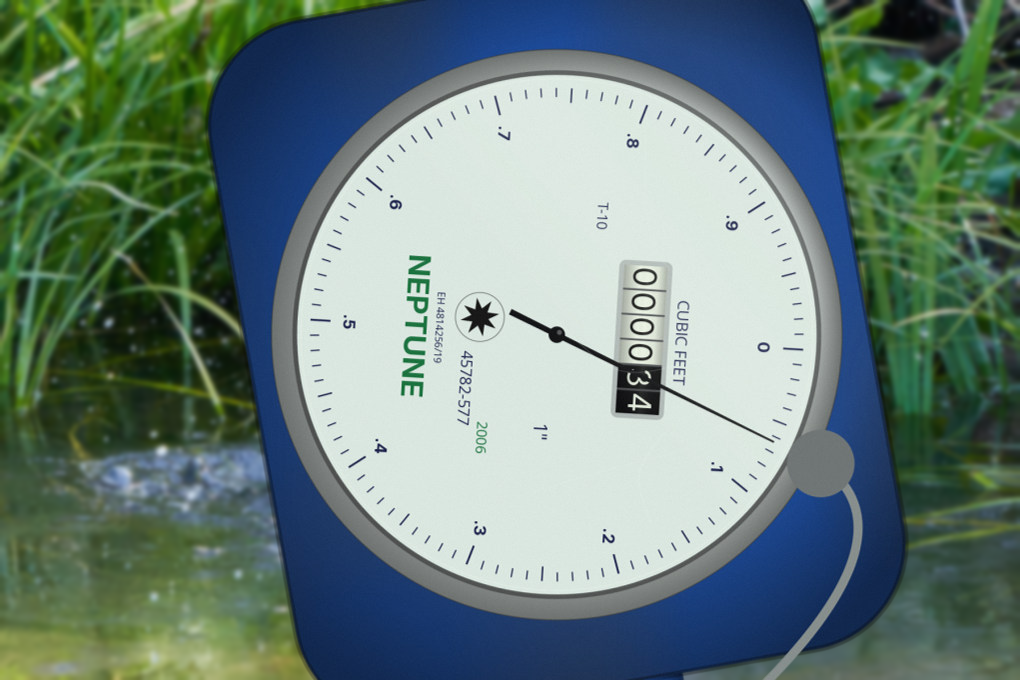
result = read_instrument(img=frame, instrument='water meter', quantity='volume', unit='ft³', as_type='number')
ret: 34.06 ft³
